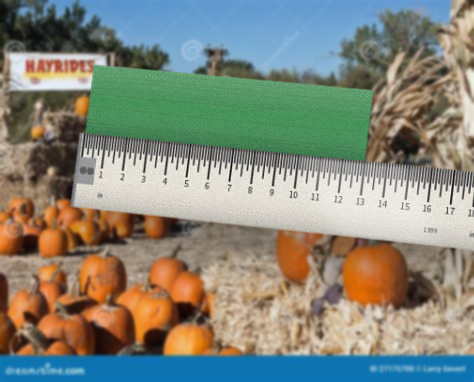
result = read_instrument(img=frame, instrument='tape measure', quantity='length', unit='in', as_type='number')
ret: 13 in
